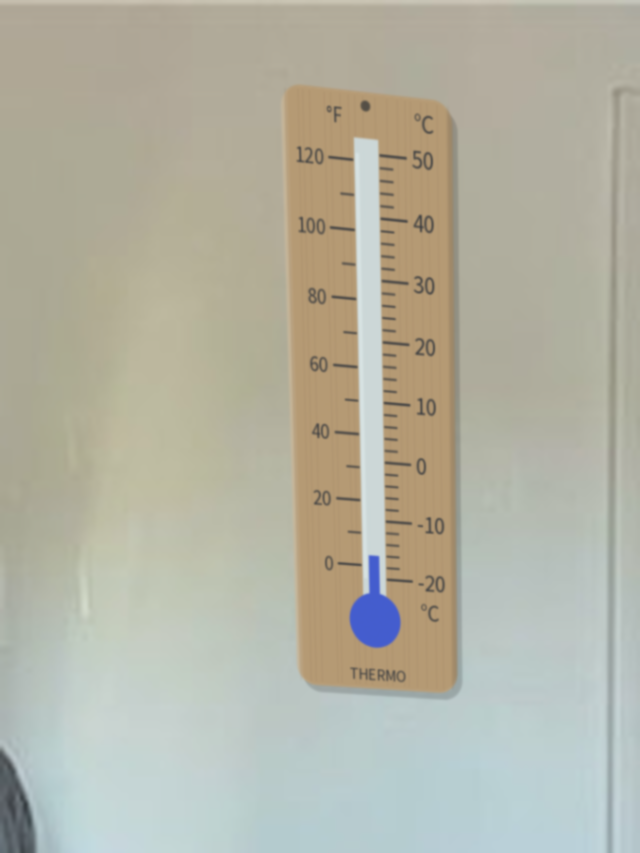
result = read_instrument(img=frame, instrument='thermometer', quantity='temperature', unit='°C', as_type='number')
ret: -16 °C
